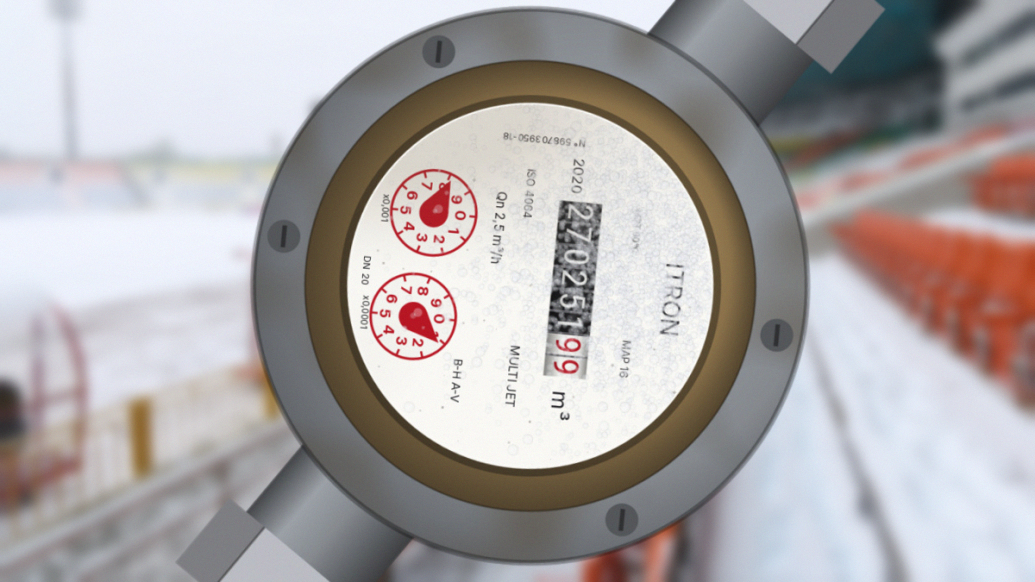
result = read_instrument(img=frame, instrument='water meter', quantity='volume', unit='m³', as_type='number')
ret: 270251.9981 m³
